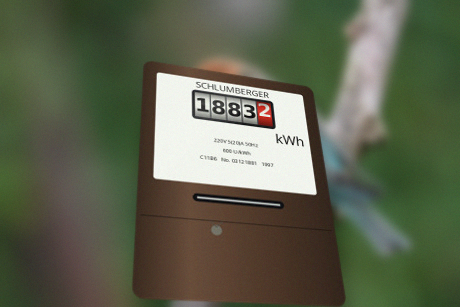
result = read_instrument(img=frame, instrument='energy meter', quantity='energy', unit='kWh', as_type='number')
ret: 1883.2 kWh
